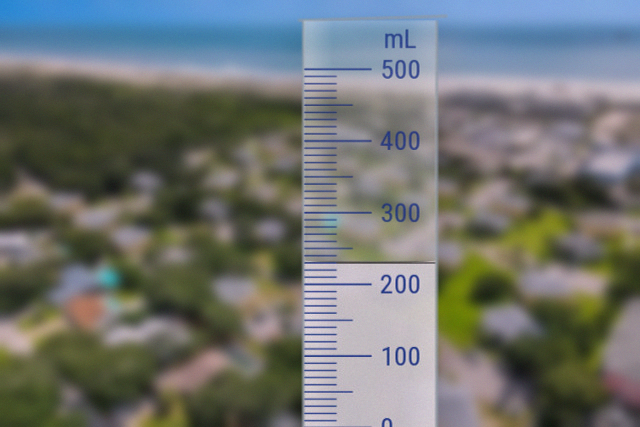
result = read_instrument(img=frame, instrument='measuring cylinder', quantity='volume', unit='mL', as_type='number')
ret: 230 mL
